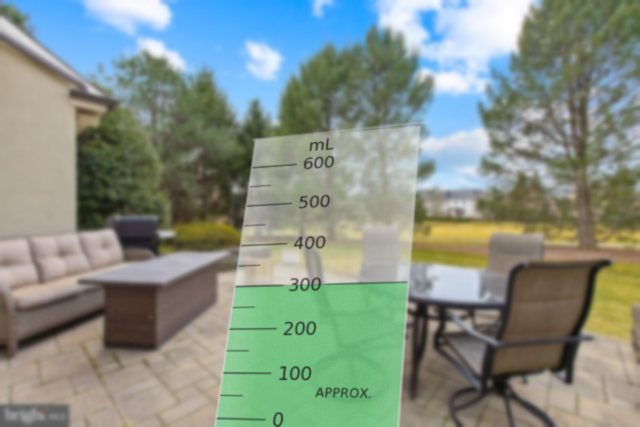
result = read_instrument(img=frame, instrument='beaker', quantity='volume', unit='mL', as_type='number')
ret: 300 mL
